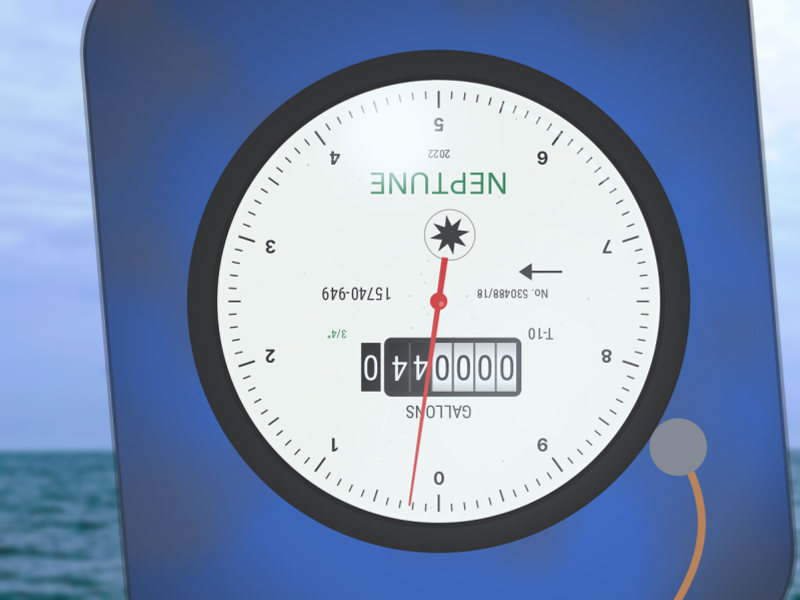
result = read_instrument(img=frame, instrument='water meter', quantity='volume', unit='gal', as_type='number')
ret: 440.2 gal
